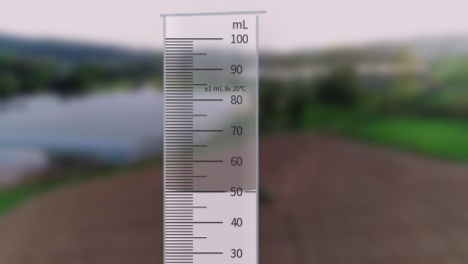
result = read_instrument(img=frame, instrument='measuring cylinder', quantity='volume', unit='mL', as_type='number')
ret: 50 mL
